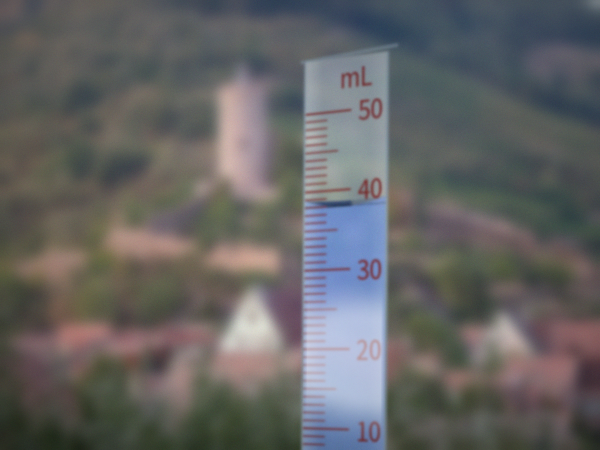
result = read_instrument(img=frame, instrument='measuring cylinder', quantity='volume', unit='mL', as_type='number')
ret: 38 mL
